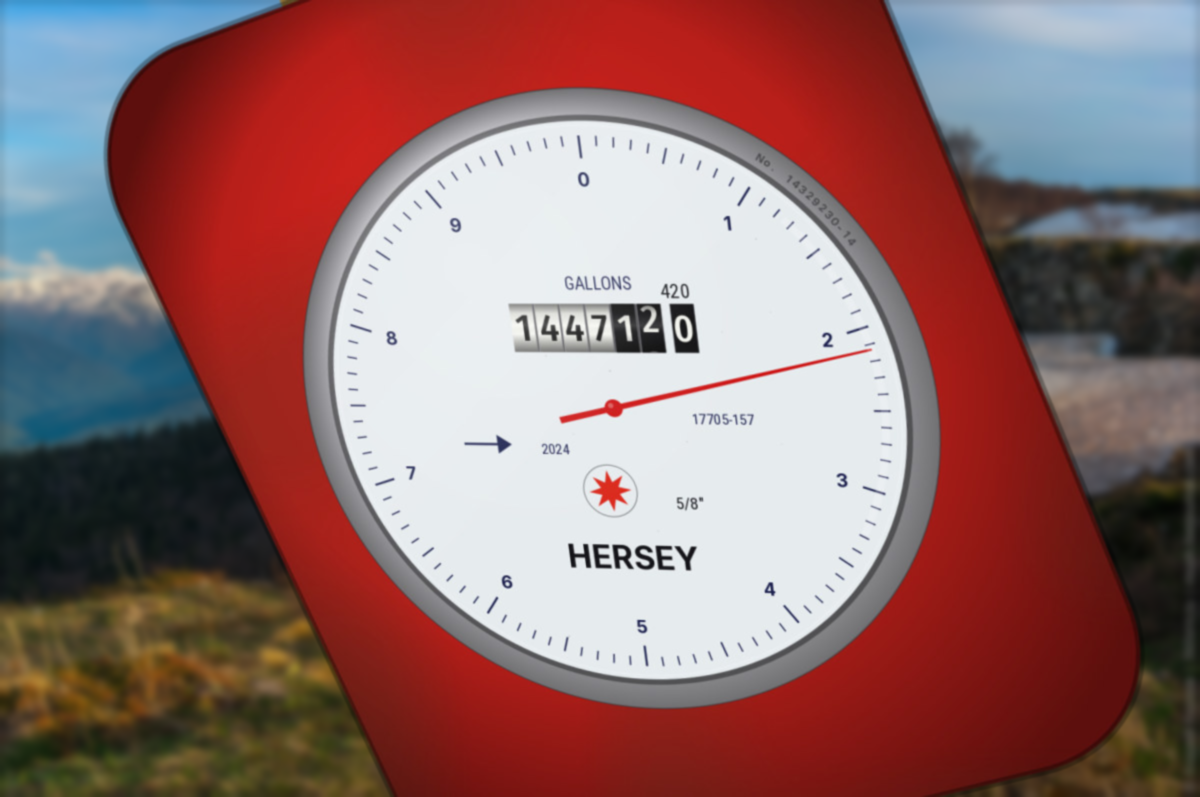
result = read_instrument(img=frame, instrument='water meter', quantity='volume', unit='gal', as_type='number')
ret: 1447122.1 gal
